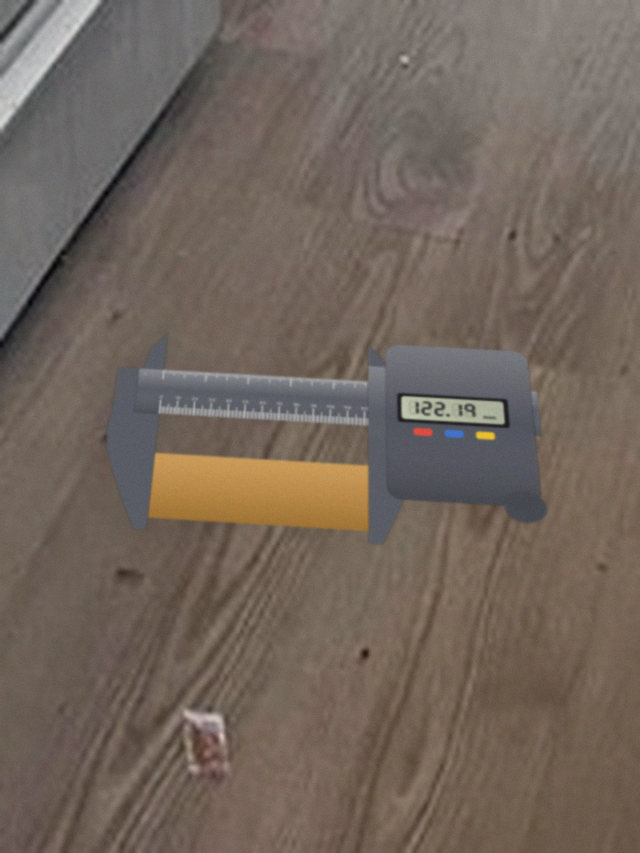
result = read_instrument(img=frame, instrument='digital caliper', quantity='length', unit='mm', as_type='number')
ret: 122.19 mm
